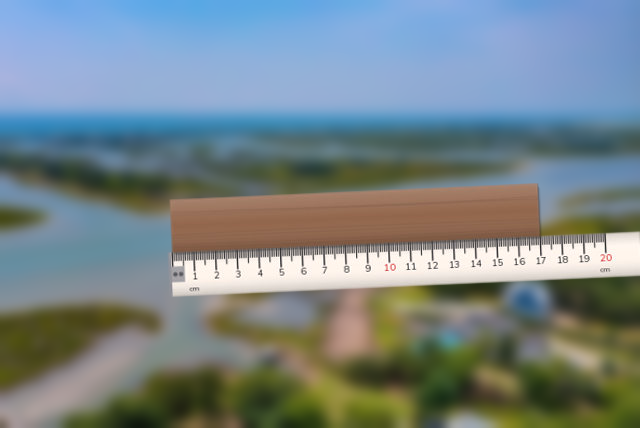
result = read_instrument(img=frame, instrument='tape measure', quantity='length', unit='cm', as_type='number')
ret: 17 cm
